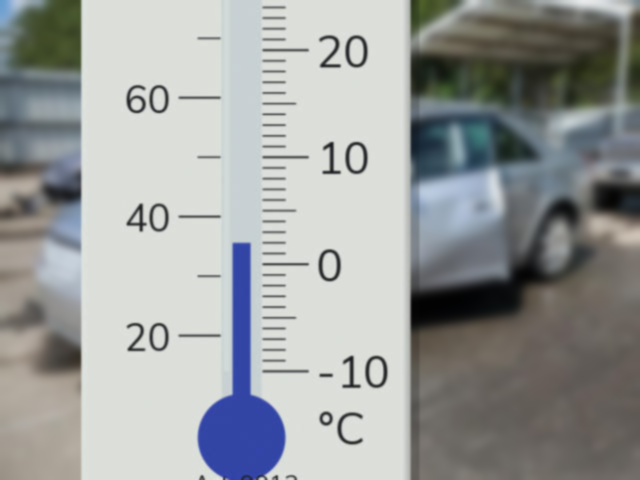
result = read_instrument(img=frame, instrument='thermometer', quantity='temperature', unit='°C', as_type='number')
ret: 2 °C
